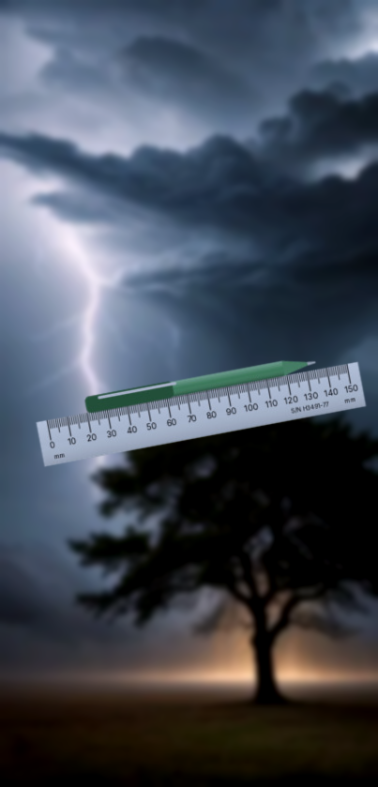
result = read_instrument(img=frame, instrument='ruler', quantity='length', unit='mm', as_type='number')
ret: 115 mm
